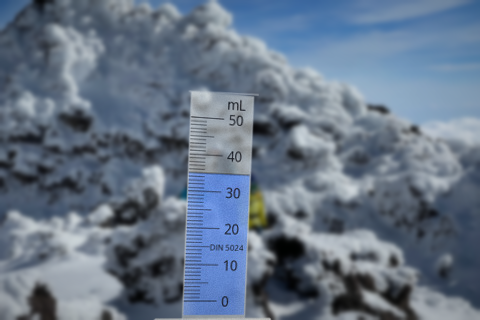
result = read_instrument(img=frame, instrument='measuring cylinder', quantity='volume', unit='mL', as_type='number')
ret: 35 mL
